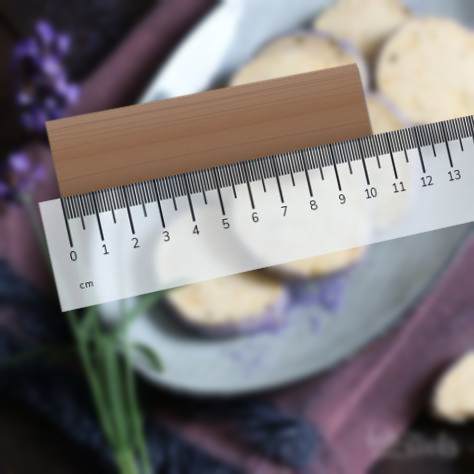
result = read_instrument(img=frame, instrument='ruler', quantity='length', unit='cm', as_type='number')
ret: 10.5 cm
